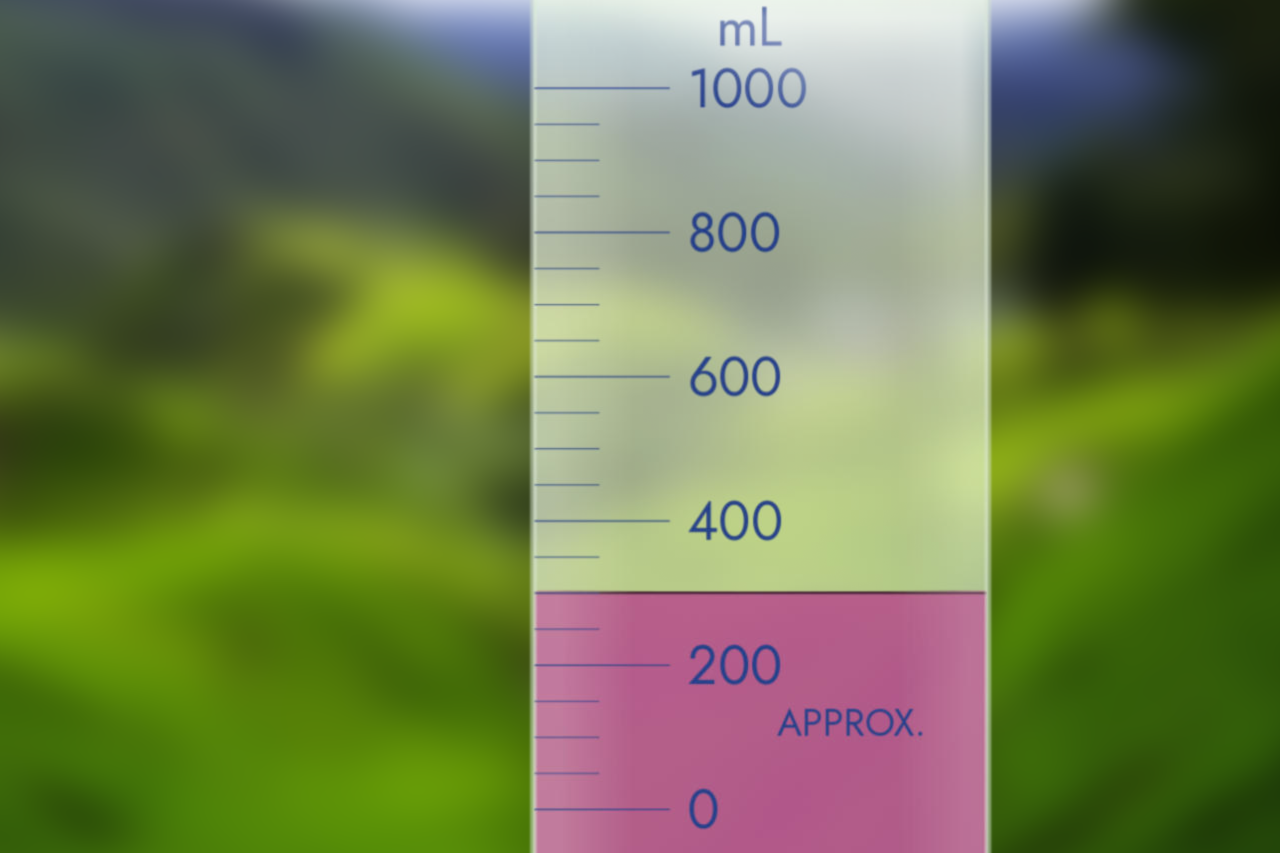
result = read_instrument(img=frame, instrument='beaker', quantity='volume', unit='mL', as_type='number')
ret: 300 mL
